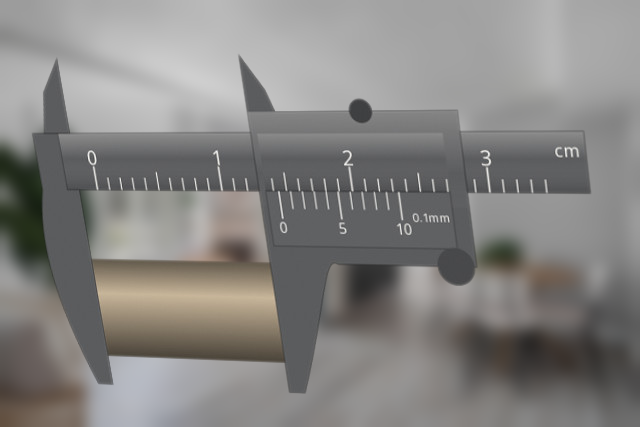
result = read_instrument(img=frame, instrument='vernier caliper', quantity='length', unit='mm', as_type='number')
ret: 14.4 mm
